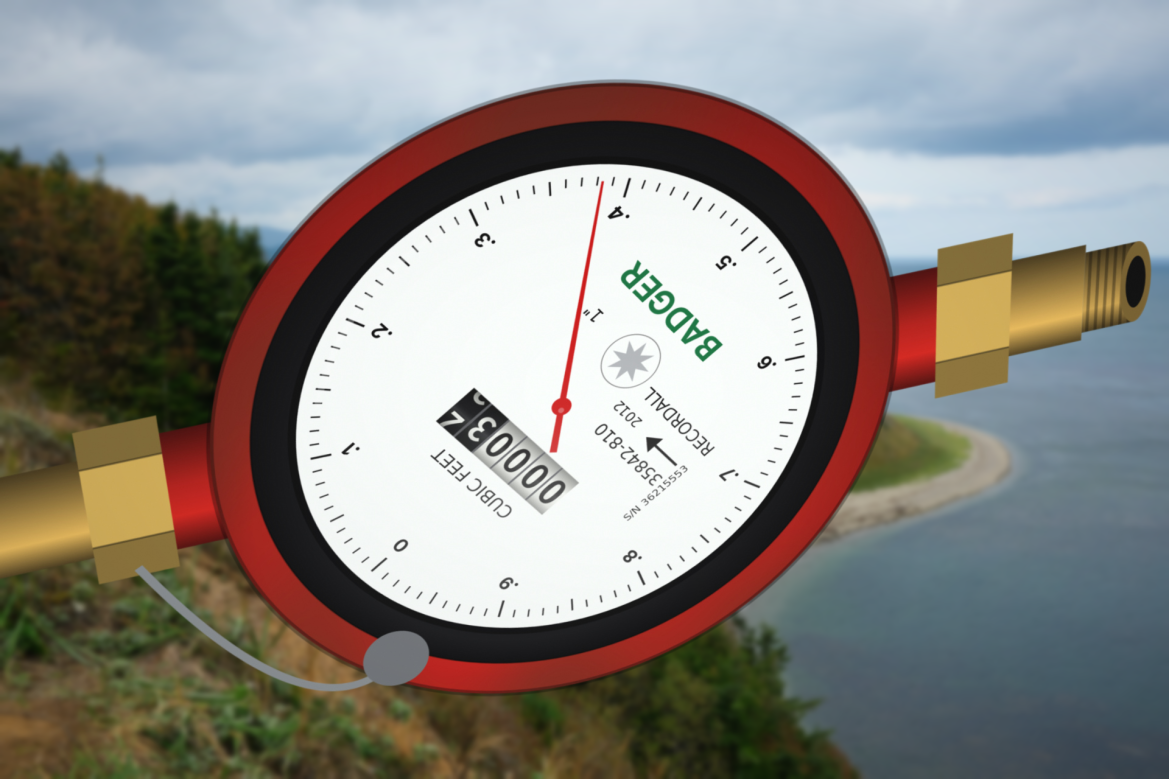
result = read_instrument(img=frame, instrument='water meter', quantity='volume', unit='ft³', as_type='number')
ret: 32.38 ft³
